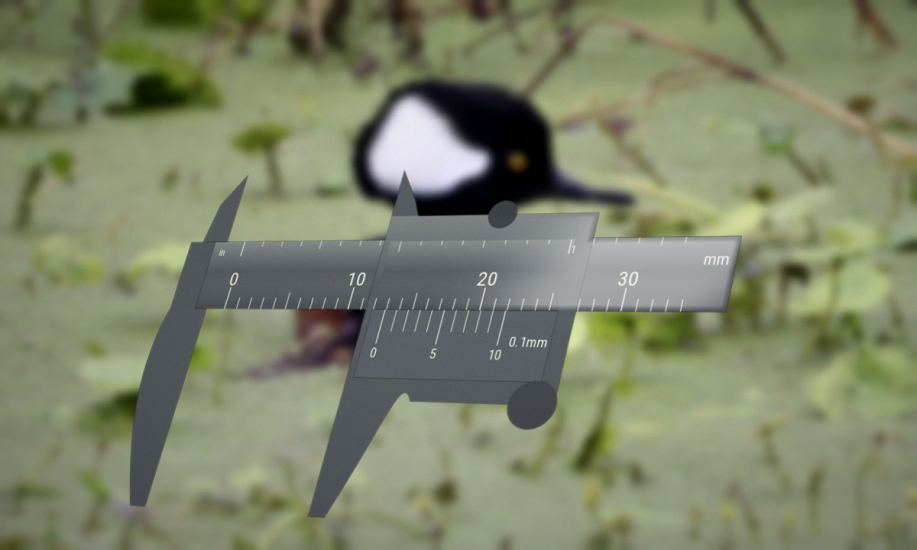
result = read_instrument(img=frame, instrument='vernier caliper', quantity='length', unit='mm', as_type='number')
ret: 12.9 mm
